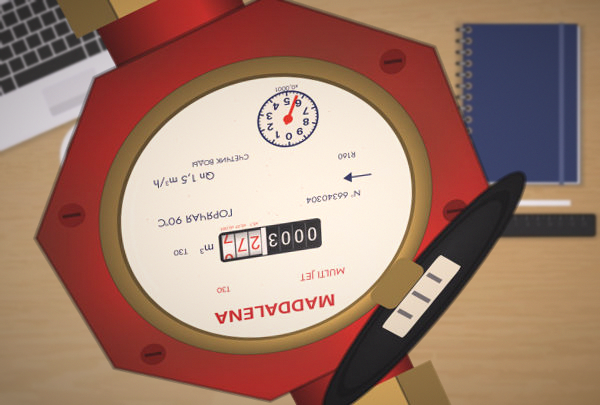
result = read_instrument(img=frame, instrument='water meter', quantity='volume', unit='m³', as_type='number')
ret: 3.2765 m³
